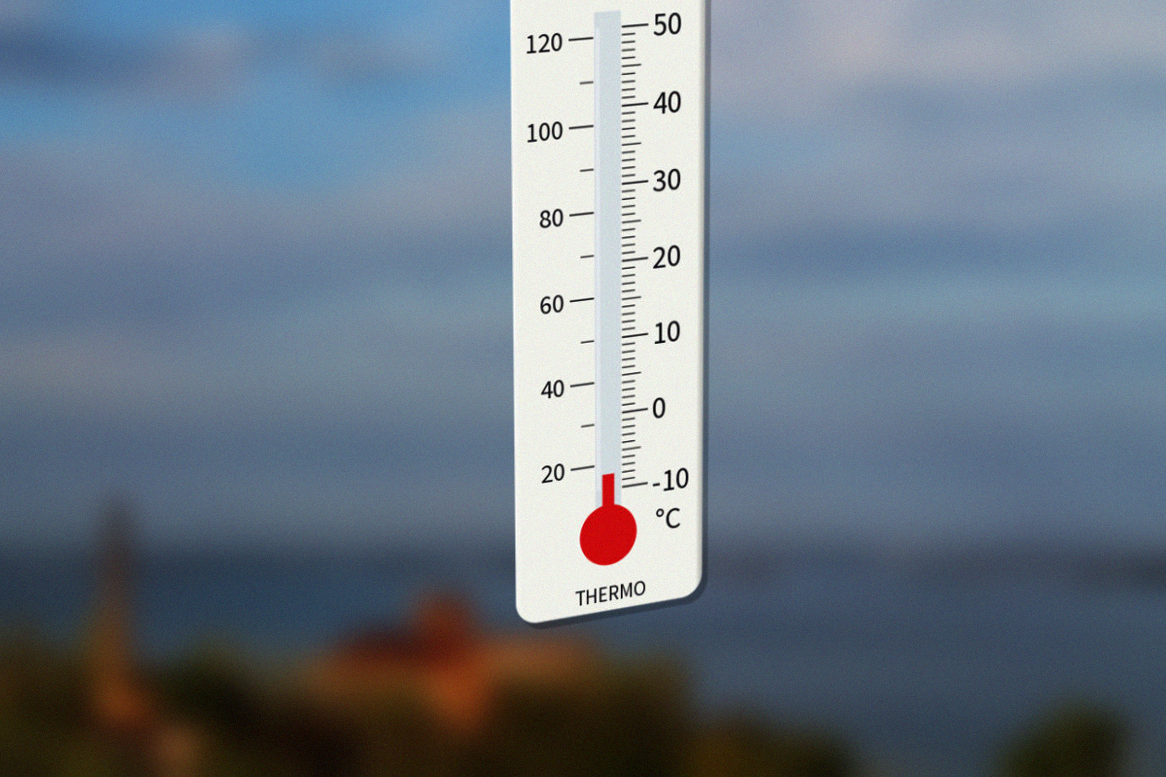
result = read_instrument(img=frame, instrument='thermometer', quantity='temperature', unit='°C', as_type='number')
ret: -8 °C
